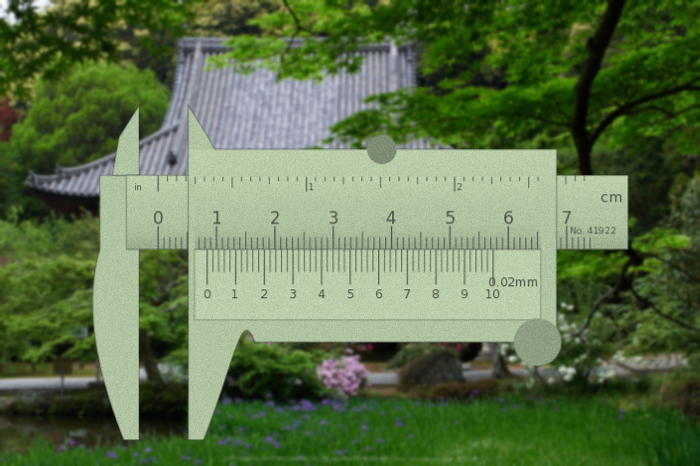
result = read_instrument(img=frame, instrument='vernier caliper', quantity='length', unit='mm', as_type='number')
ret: 8.4 mm
